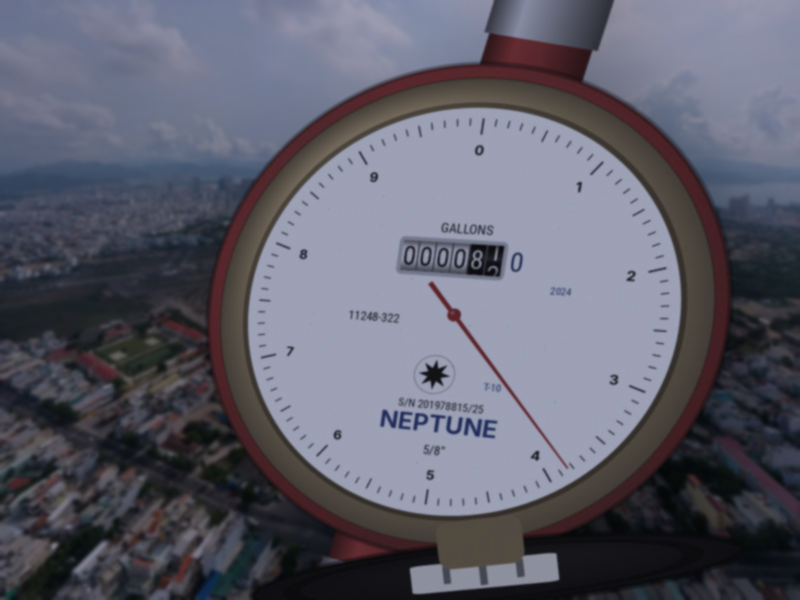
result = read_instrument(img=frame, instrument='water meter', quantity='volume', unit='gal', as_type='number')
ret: 813.8 gal
